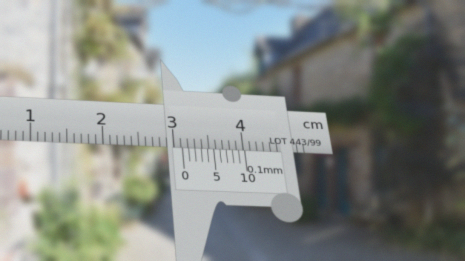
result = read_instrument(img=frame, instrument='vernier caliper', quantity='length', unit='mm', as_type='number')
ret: 31.2 mm
